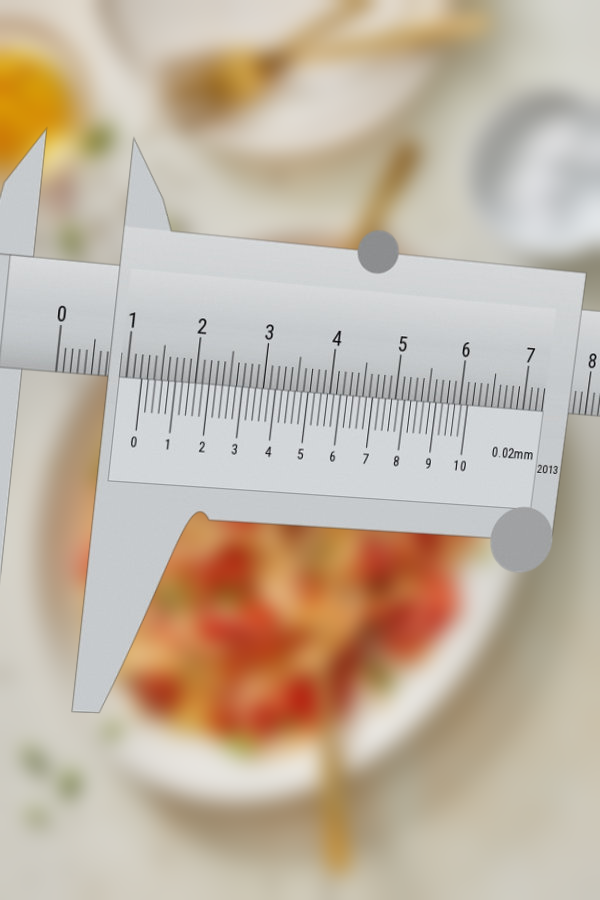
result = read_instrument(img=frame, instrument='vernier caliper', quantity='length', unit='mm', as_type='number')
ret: 12.2 mm
